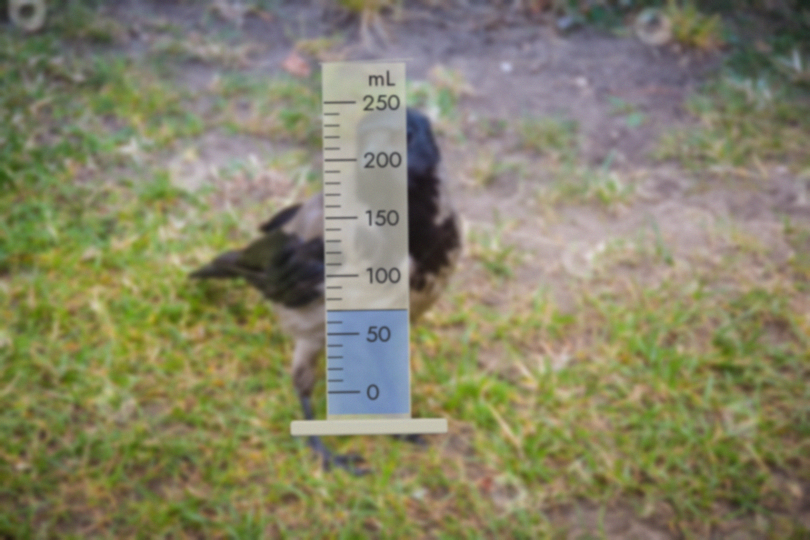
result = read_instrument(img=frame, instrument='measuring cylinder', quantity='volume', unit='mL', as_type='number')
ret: 70 mL
